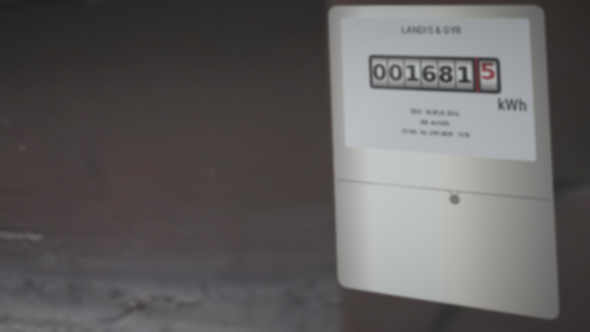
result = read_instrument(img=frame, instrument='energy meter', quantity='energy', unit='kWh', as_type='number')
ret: 1681.5 kWh
